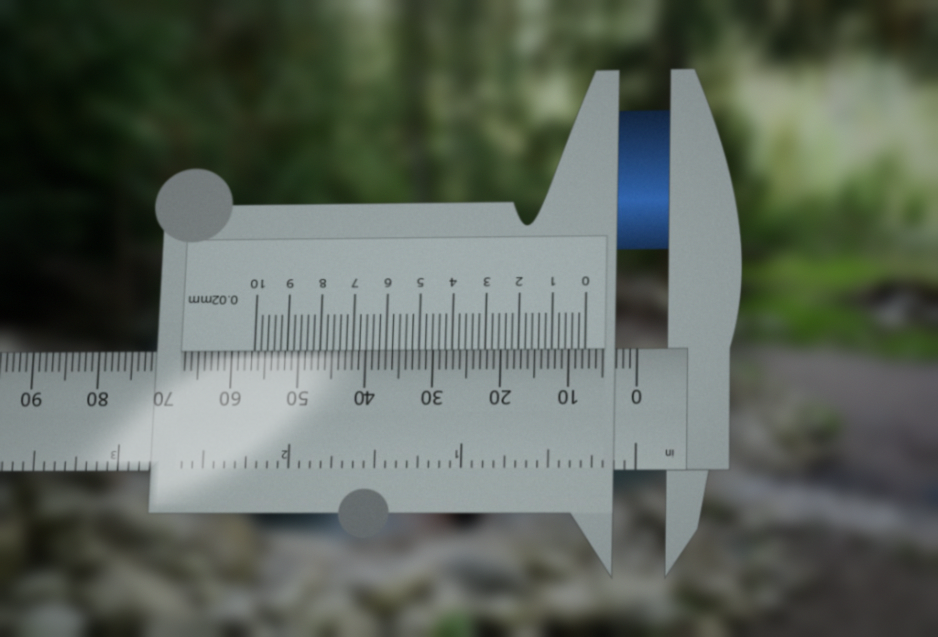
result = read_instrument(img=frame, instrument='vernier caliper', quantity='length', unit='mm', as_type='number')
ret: 7.6 mm
